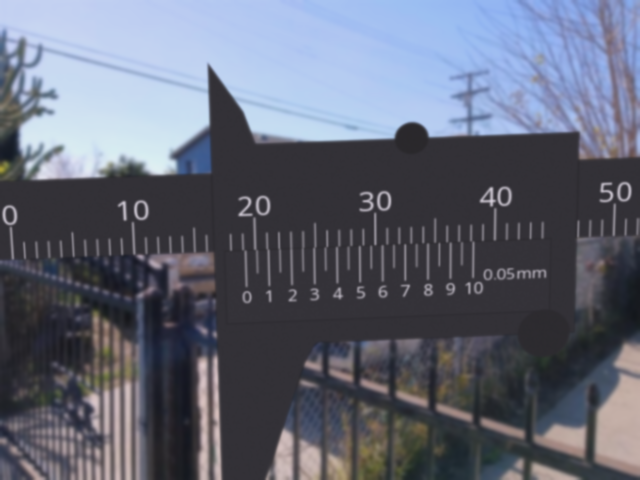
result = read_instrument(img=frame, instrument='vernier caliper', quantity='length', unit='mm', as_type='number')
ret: 19.2 mm
